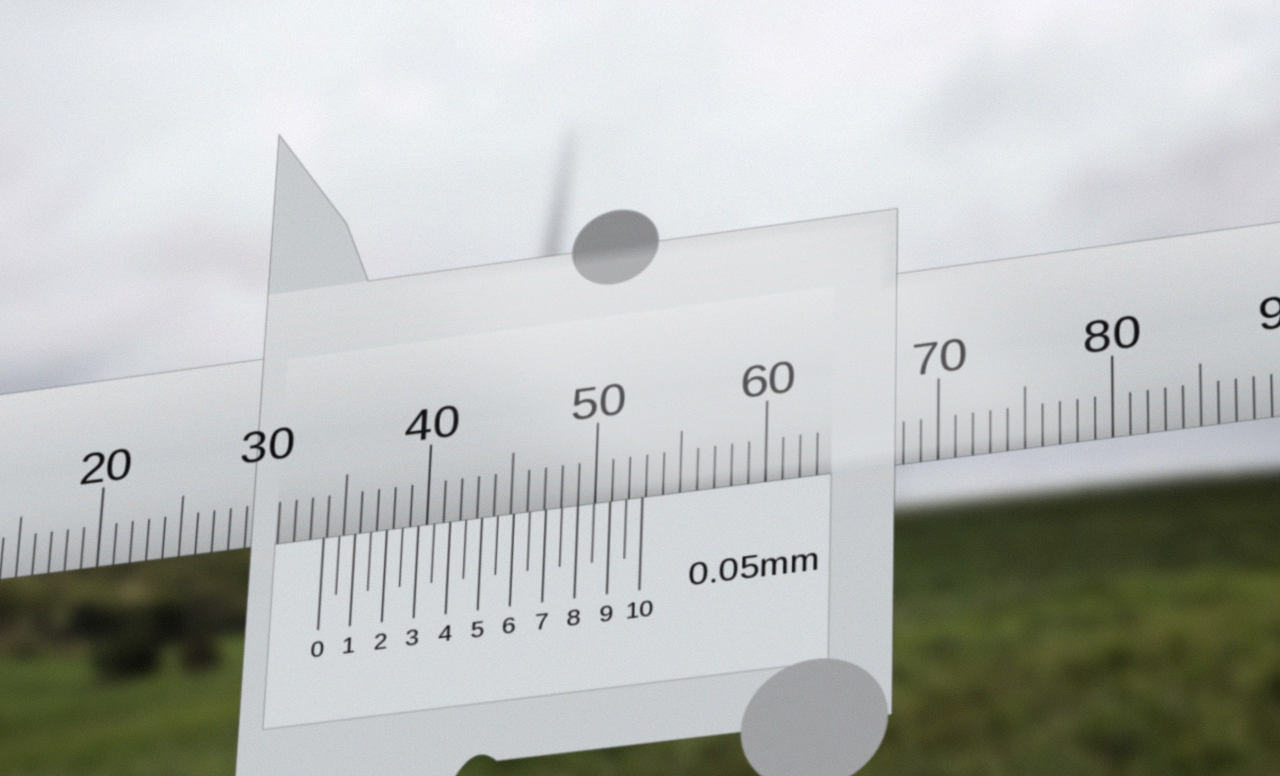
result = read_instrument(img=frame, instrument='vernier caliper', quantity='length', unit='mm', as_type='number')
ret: 33.8 mm
